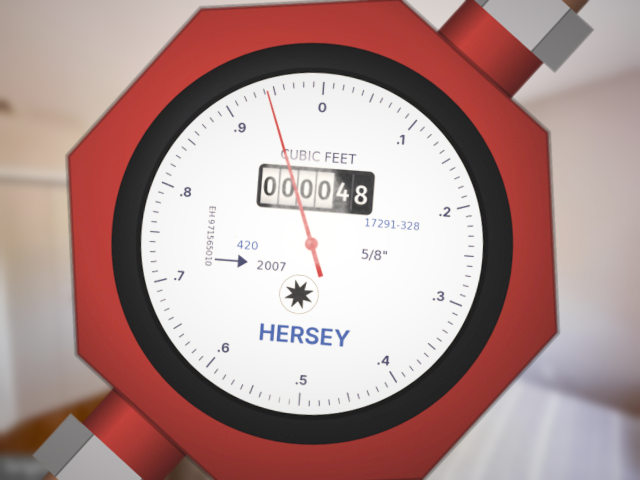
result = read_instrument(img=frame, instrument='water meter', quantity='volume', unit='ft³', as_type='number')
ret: 47.94 ft³
